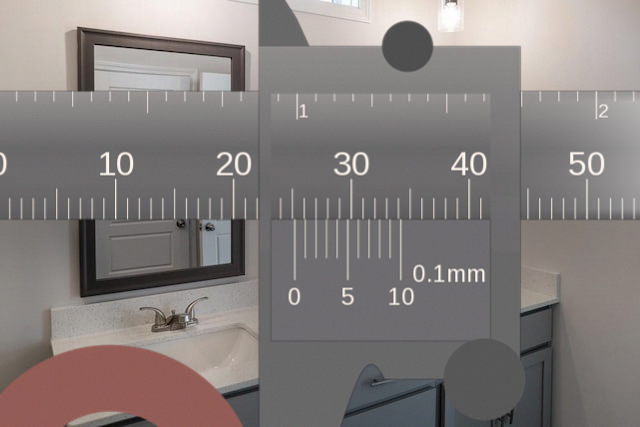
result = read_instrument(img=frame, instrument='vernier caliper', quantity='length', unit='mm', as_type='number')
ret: 25.2 mm
